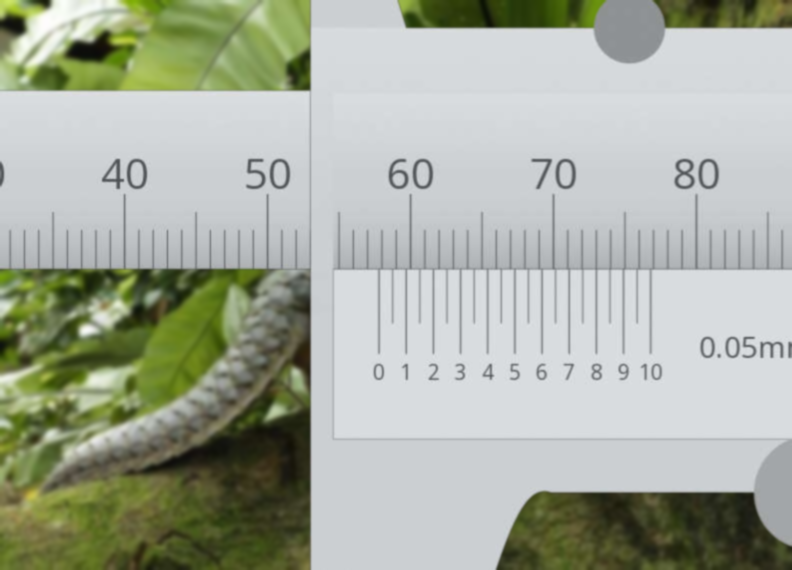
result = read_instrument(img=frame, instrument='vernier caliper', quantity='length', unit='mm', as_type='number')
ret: 57.8 mm
